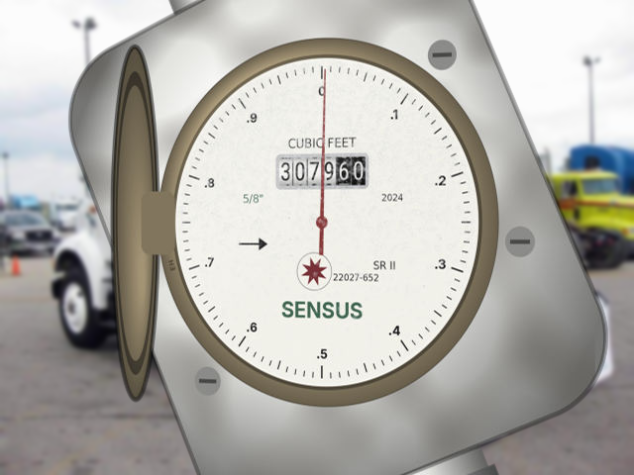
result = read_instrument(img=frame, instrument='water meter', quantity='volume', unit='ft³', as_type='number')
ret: 307960.00 ft³
